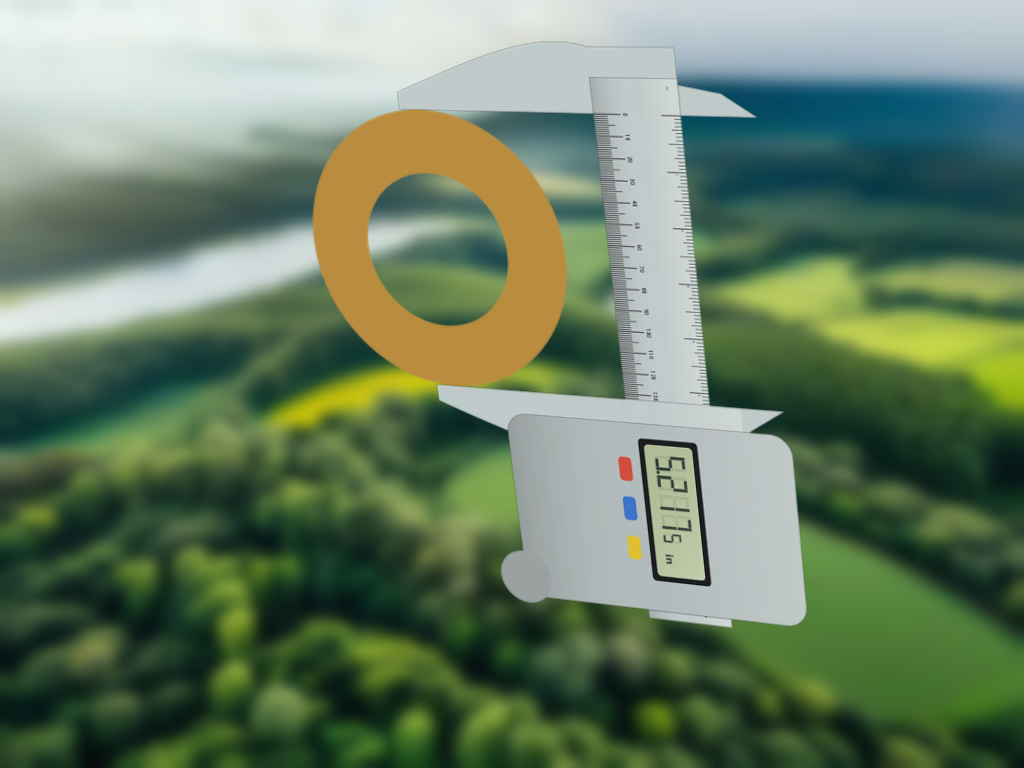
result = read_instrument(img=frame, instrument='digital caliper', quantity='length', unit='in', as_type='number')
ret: 5.2175 in
